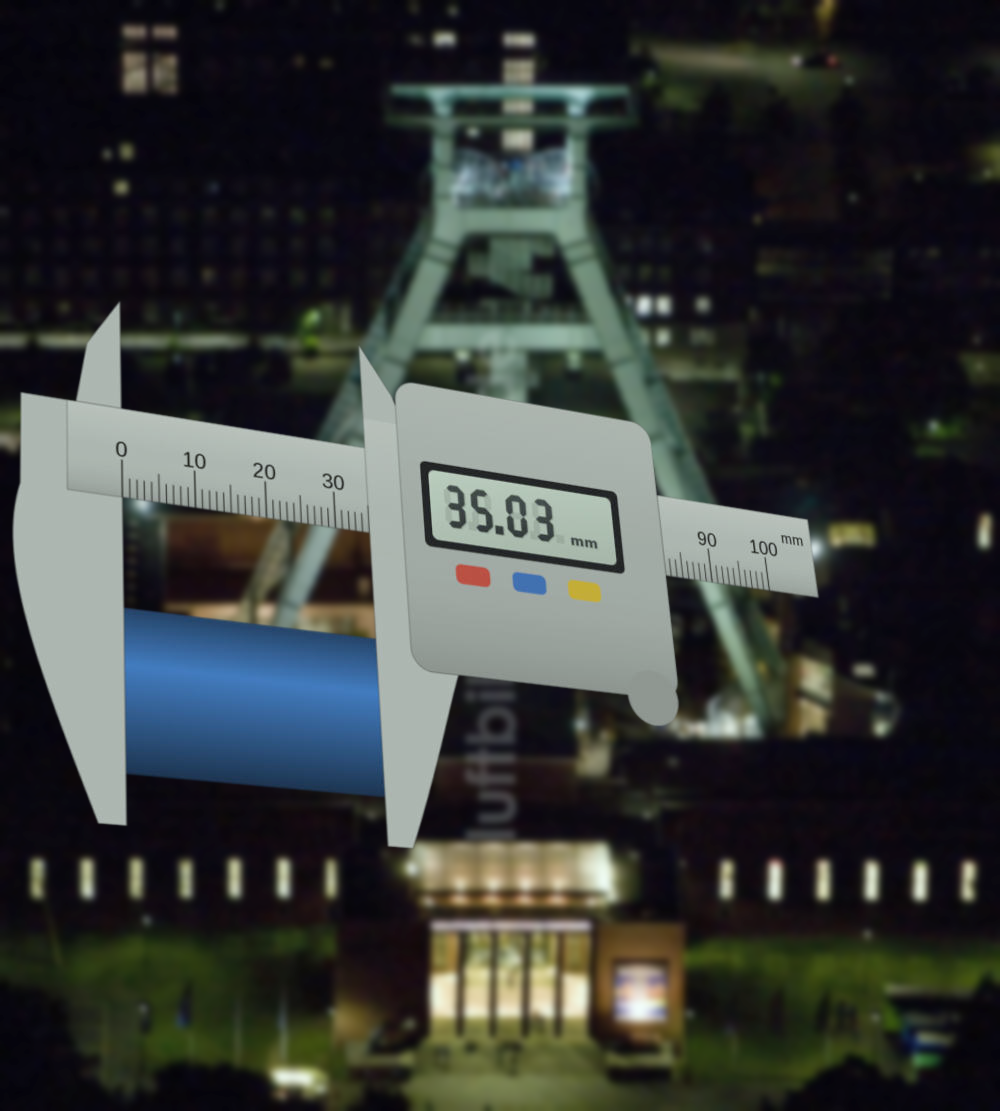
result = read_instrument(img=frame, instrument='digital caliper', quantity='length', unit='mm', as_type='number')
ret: 35.03 mm
